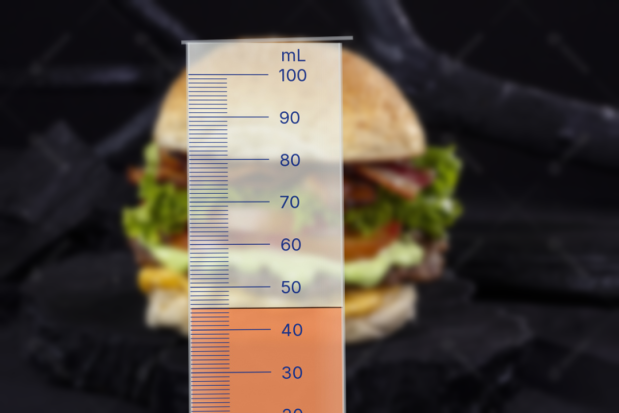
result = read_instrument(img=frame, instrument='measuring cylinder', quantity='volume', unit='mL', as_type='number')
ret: 45 mL
